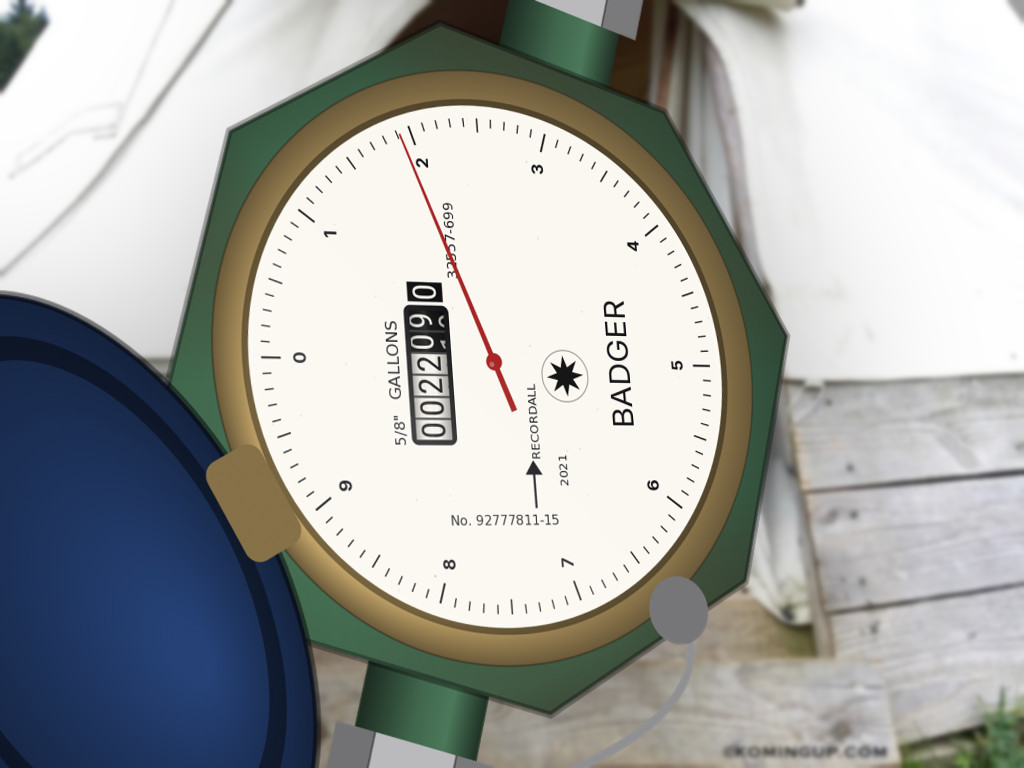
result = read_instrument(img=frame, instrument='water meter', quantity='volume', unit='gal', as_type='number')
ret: 22091.9 gal
